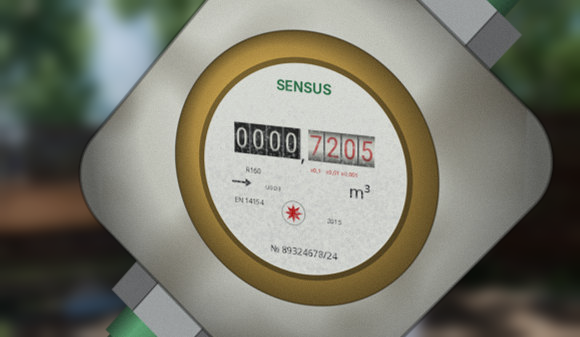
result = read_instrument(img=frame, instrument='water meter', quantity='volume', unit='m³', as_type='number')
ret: 0.7205 m³
